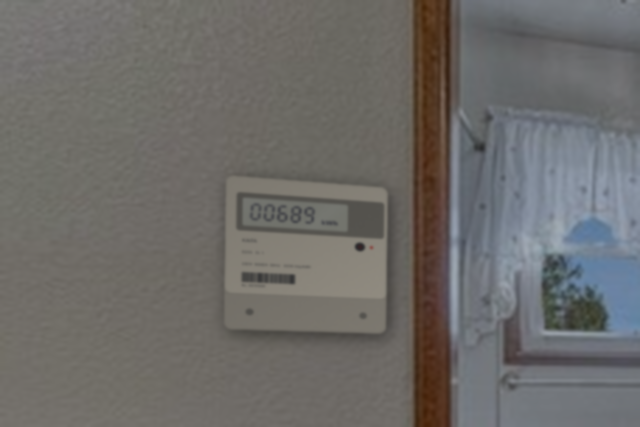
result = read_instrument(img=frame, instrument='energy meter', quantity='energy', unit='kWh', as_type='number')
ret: 689 kWh
